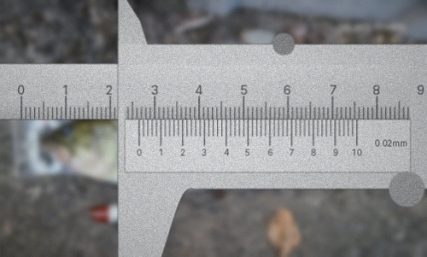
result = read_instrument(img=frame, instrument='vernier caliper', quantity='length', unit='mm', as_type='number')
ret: 26.5 mm
